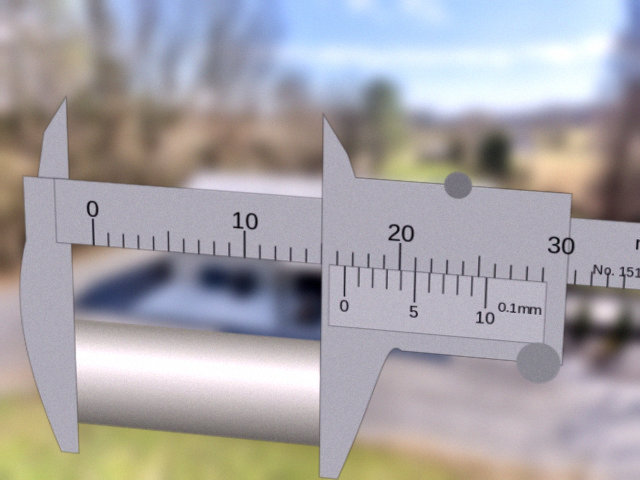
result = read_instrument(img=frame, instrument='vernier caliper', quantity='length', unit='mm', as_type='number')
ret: 16.5 mm
